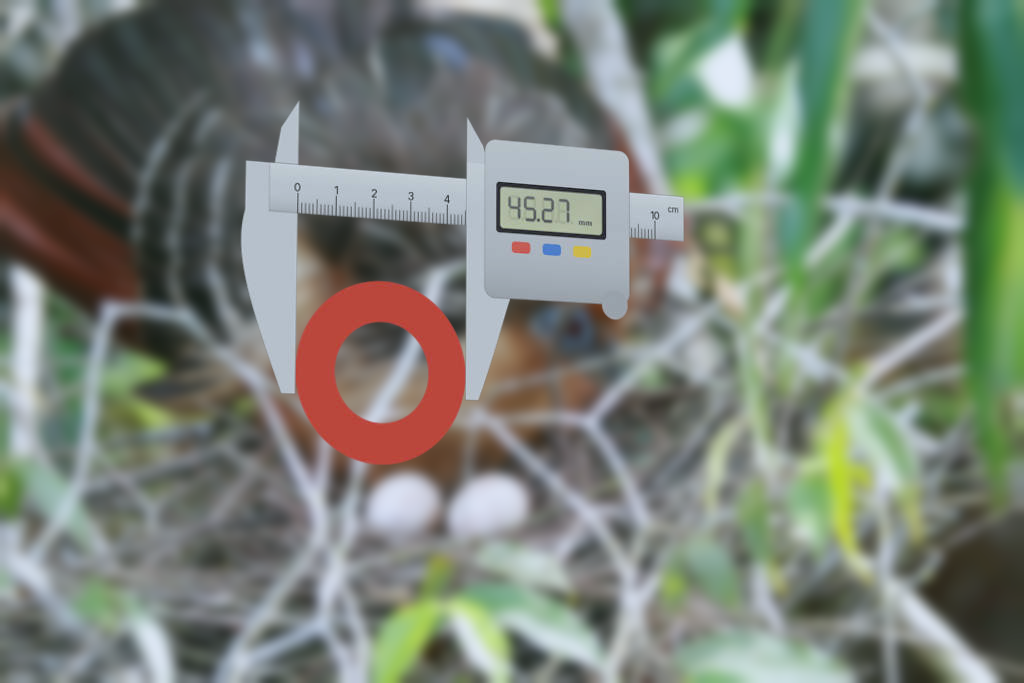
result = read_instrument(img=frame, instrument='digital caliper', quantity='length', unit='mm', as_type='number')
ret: 45.27 mm
